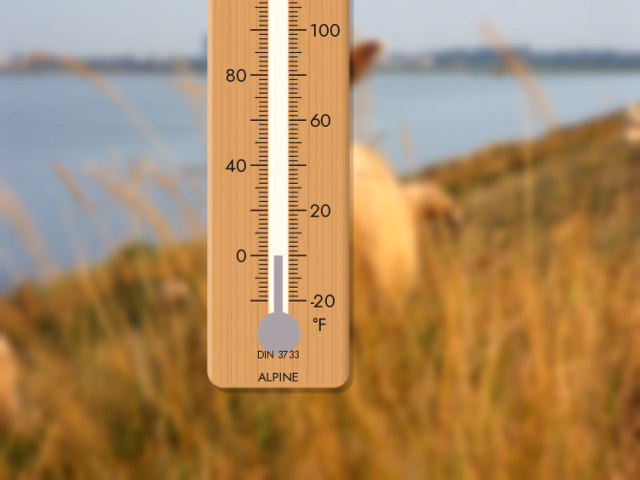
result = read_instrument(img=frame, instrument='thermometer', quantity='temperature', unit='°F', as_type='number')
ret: 0 °F
